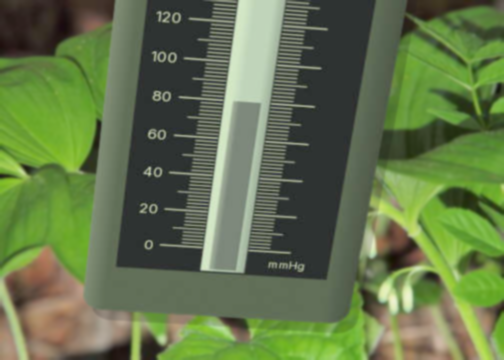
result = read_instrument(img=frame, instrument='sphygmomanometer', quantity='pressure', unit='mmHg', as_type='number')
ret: 80 mmHg
